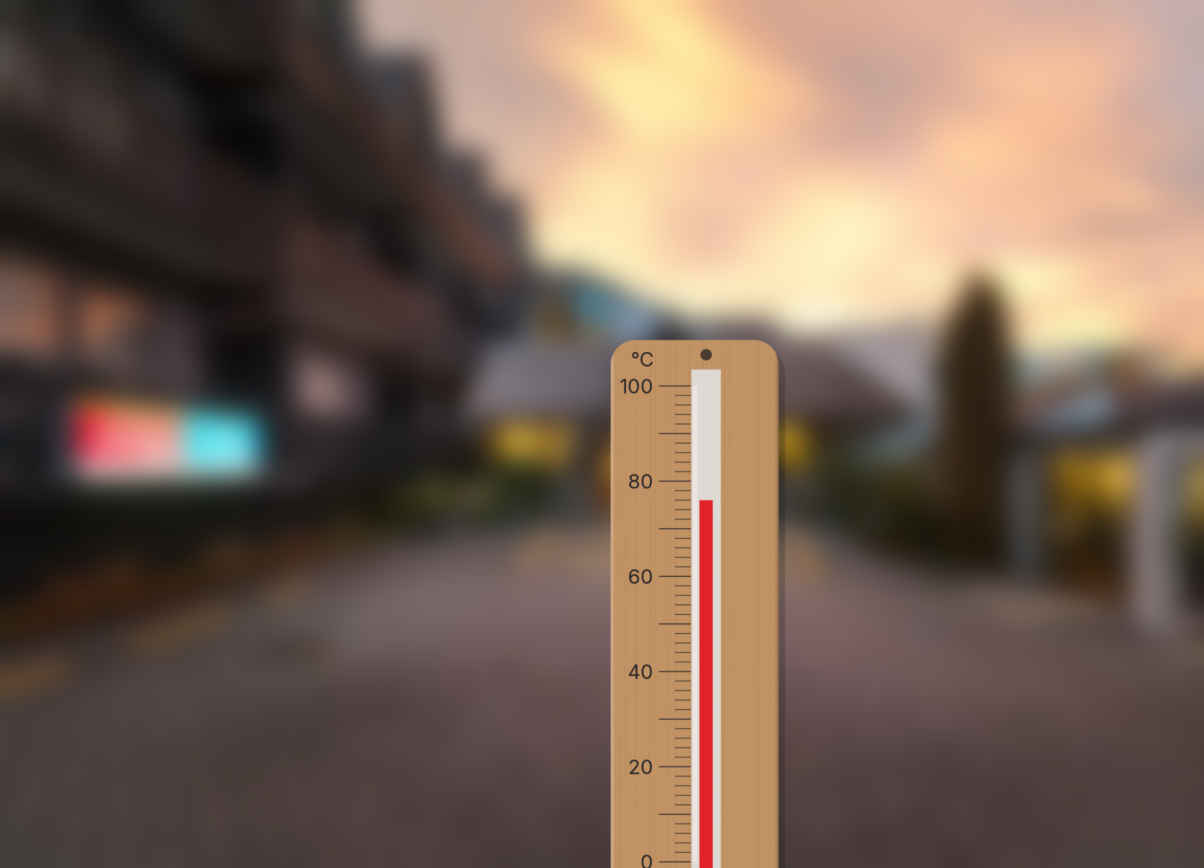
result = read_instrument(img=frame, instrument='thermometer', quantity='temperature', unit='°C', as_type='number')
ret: 76 °C
